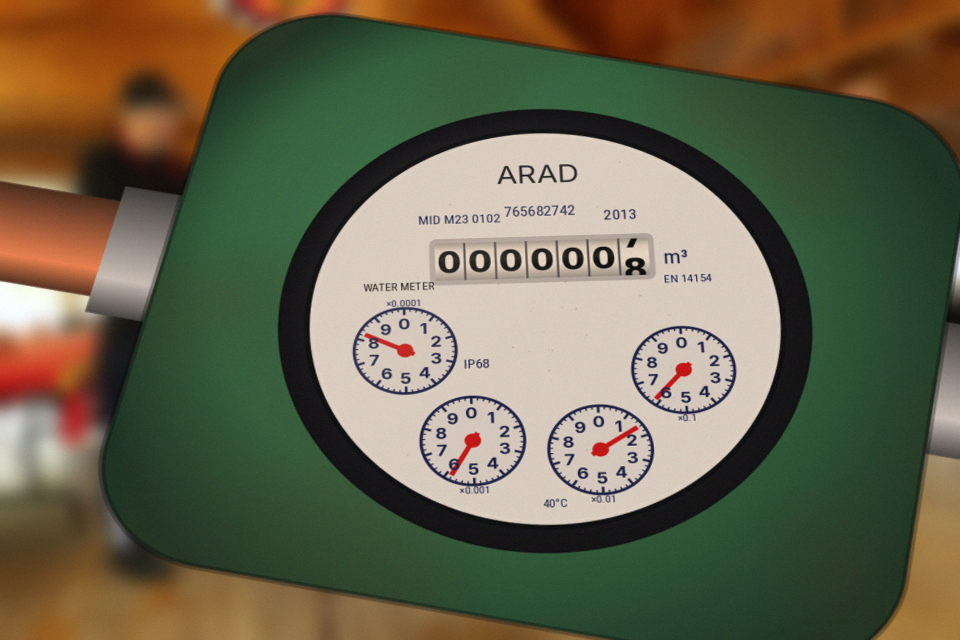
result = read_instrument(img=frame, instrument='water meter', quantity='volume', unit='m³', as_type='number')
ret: 7.6158 m³
